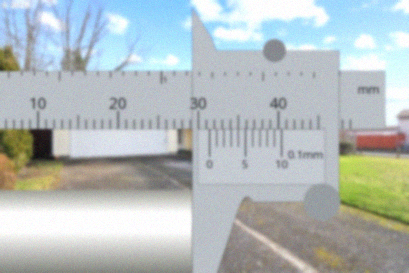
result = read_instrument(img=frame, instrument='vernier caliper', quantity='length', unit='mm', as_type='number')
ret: 31.4 mm
